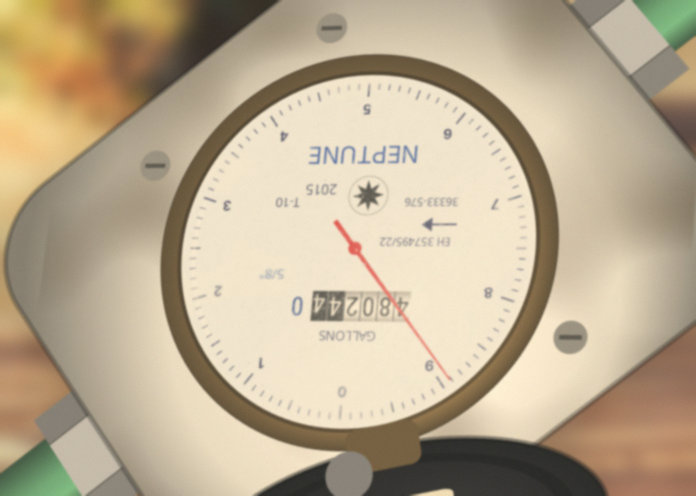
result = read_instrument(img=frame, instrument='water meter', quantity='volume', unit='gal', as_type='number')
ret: 4802438.9 gal
